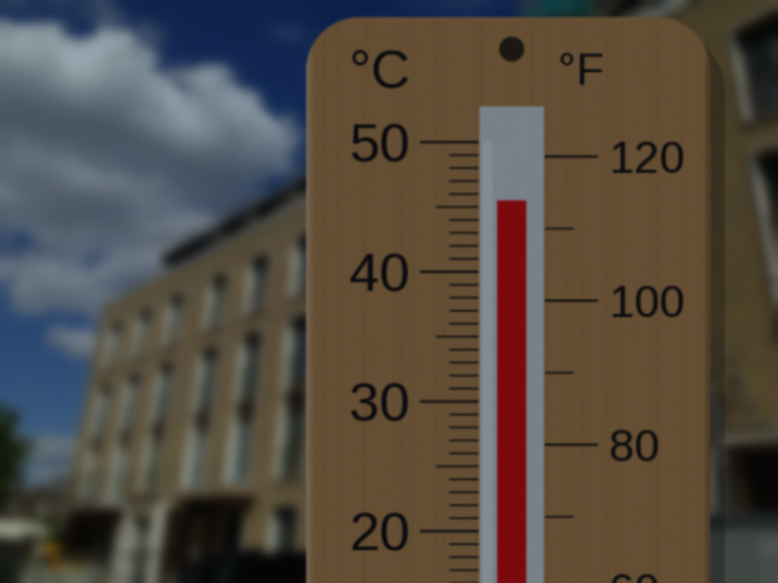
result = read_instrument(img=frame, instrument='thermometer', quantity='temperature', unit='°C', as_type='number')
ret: 45.5 °C
